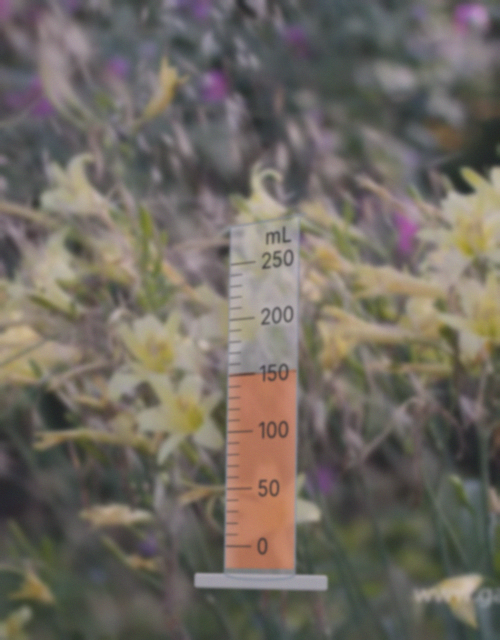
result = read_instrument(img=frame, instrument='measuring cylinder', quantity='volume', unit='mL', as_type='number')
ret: 150 mL
